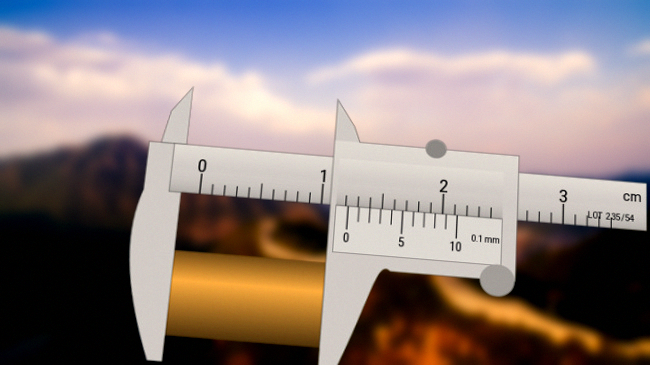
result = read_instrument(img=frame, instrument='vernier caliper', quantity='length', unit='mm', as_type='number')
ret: 12.2 mm
